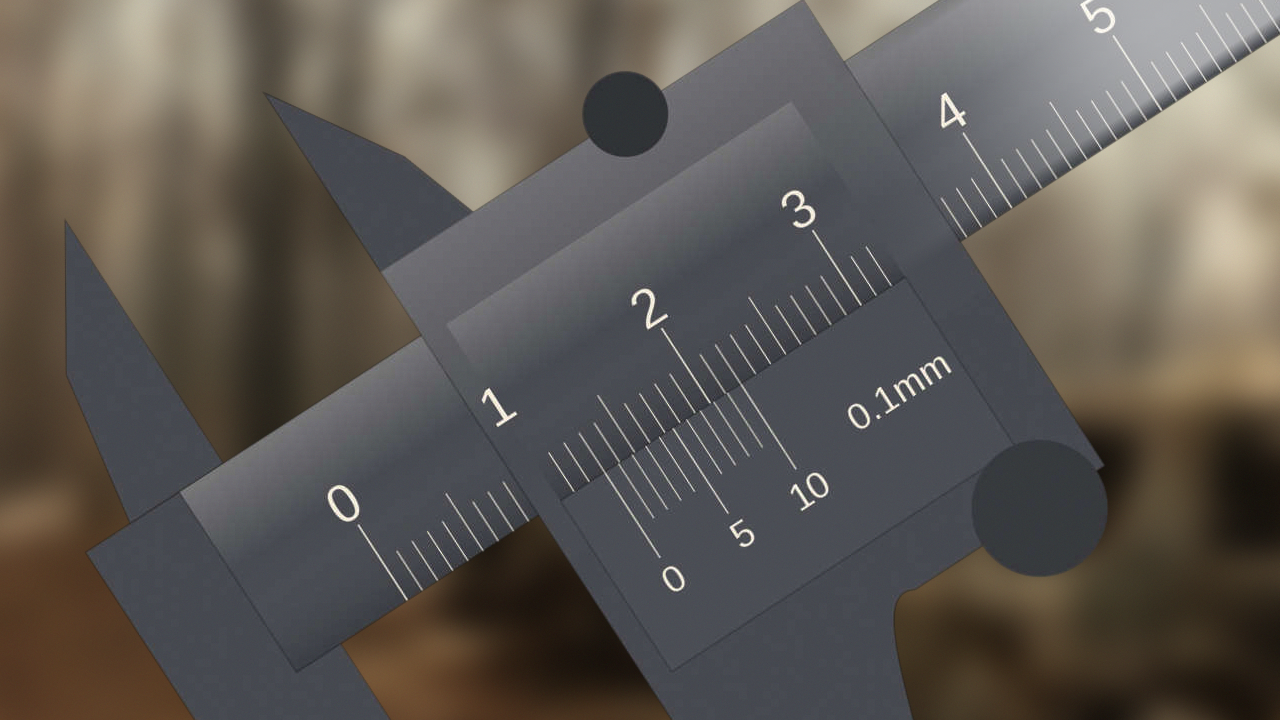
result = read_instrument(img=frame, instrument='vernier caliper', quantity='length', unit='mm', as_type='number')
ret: 13.0 mm
